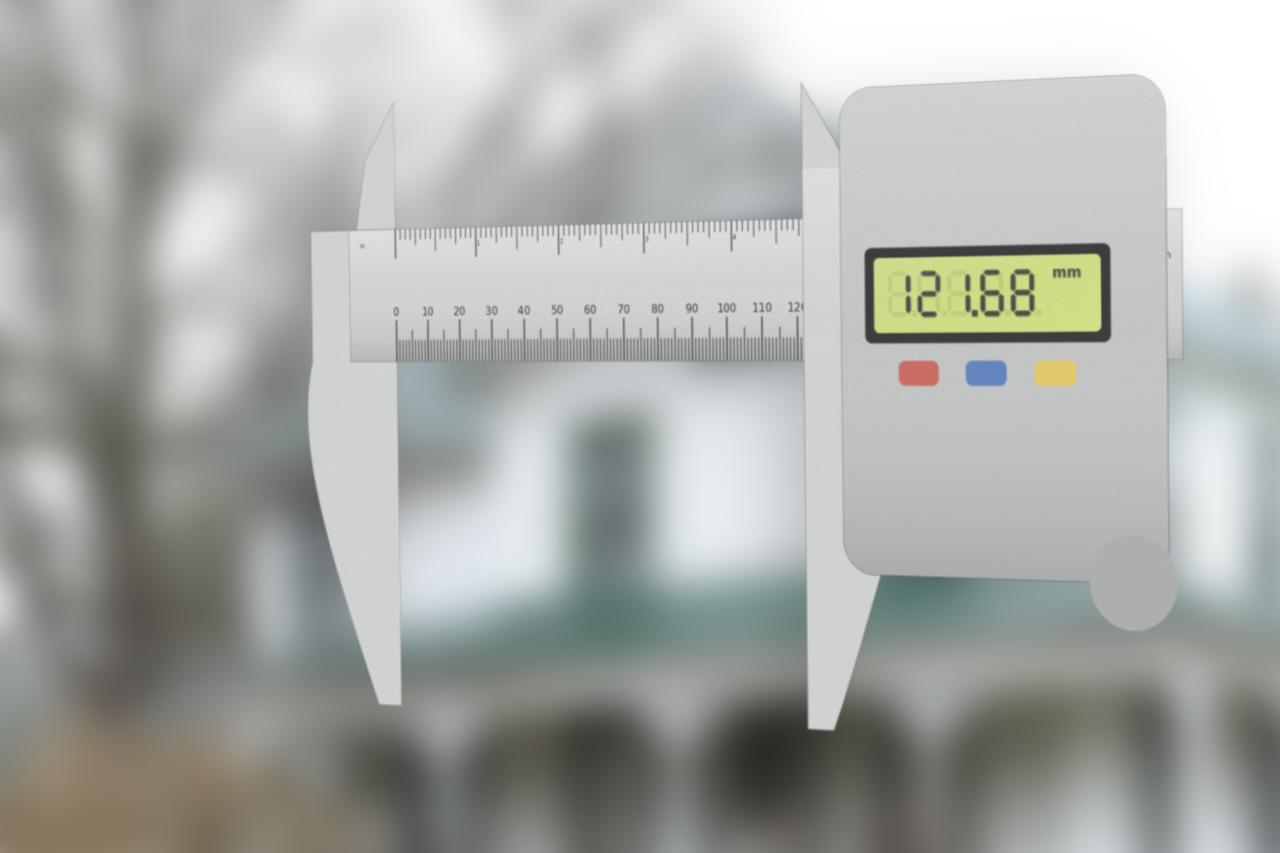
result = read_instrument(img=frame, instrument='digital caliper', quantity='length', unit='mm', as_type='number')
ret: 121.68 mm
